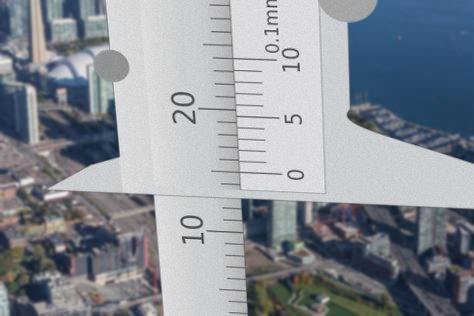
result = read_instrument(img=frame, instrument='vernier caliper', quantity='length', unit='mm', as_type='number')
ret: 15.0 mm
